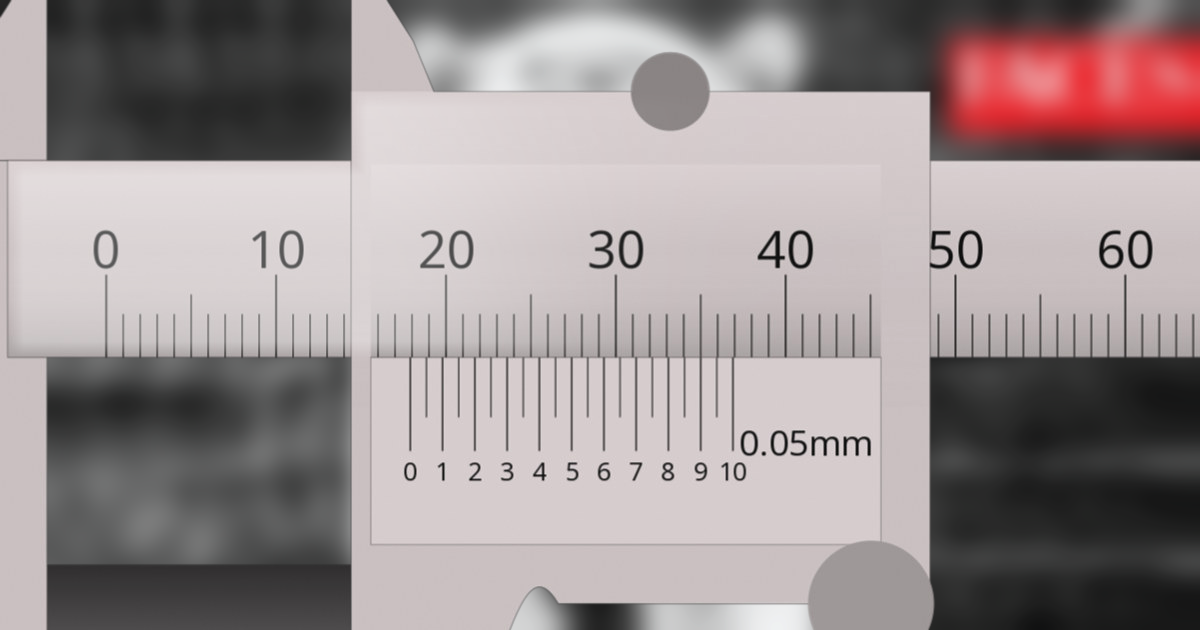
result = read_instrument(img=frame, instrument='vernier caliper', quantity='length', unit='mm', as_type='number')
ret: 17.9 mm
